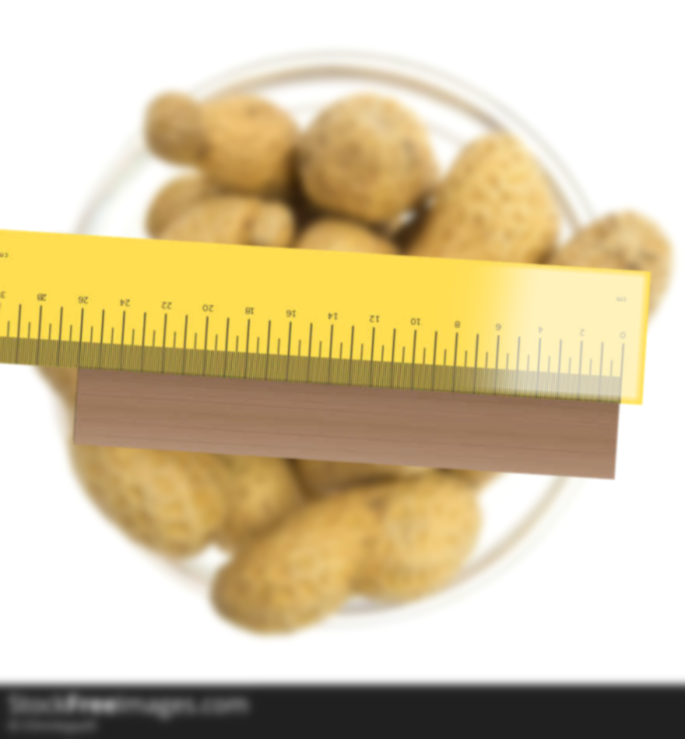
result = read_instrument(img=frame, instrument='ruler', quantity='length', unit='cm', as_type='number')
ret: 26 cm
